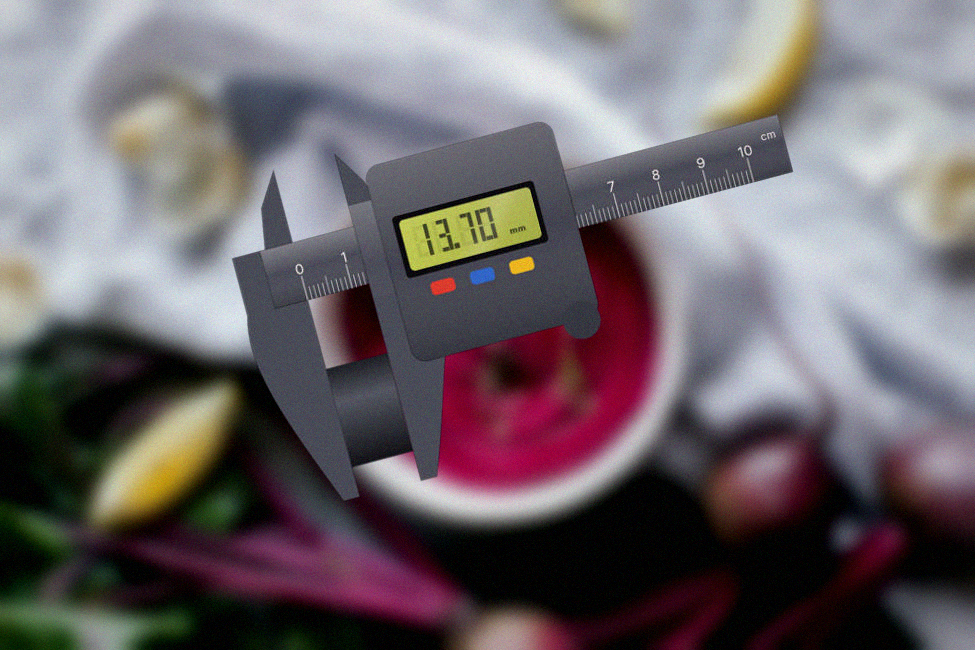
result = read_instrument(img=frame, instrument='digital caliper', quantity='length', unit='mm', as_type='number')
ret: 13.70 mm
